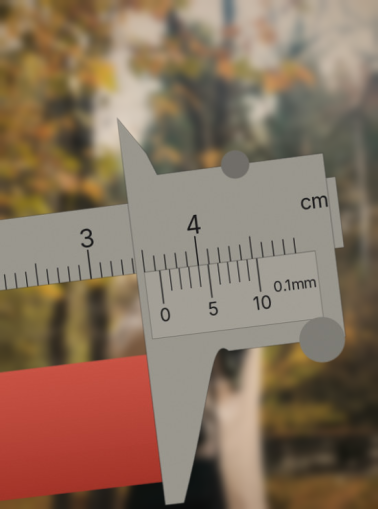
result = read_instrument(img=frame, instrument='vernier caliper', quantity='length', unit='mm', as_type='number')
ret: 36.4 mm
